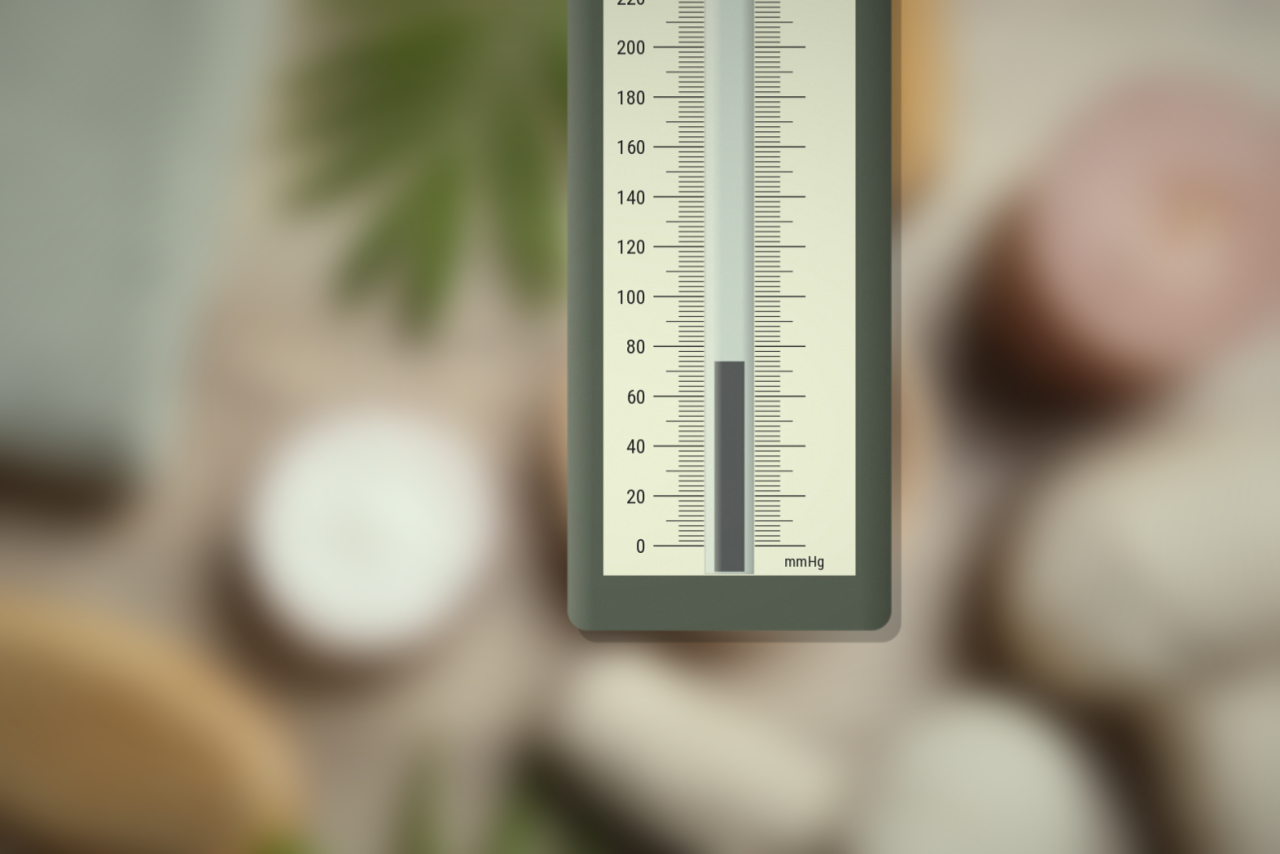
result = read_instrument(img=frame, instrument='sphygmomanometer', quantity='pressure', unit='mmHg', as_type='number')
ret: 74 mmHg
